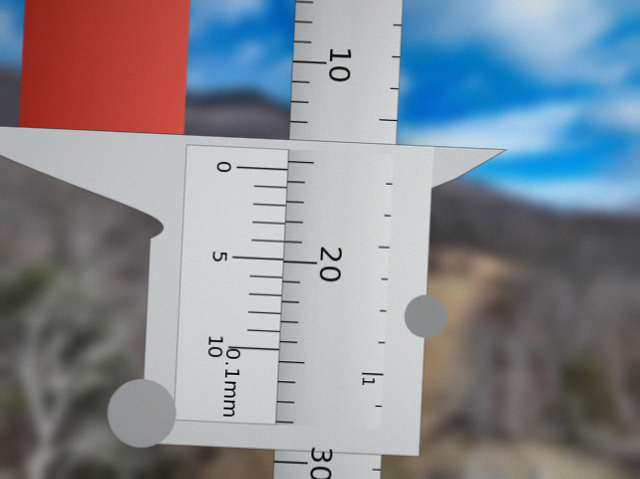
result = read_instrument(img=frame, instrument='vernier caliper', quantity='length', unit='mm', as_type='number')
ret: 15.4 mm
